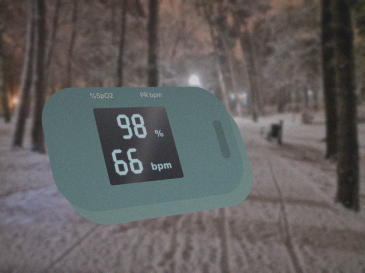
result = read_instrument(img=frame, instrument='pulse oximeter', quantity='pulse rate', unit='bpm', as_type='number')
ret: 66 bpm
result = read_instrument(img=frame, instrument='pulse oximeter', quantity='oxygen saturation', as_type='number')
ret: 98 %
